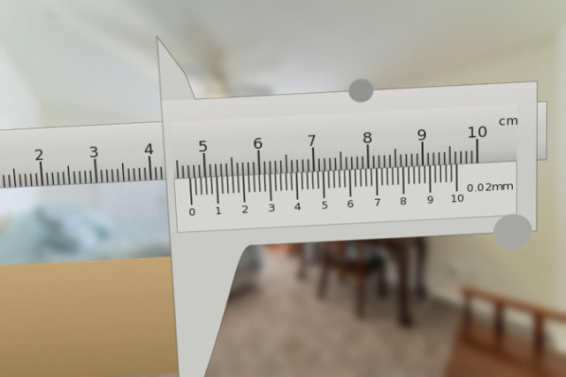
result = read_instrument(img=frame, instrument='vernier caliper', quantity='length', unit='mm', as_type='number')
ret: 47.2 mm
